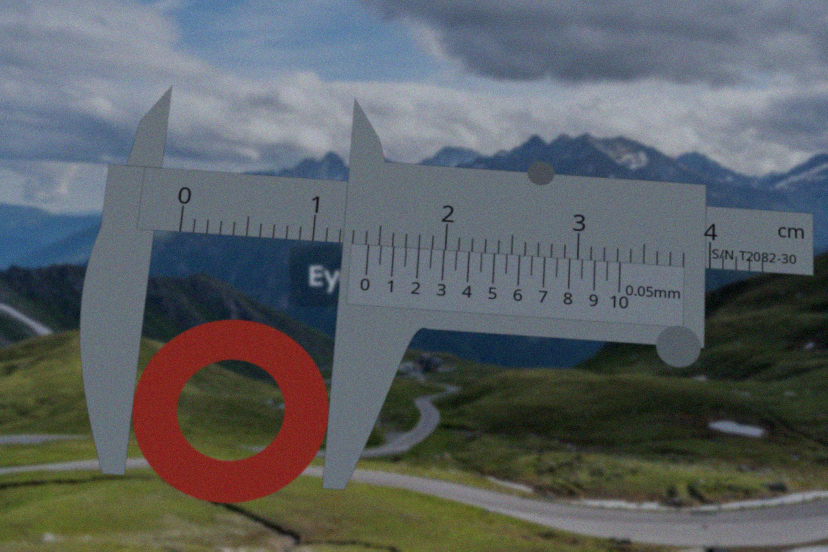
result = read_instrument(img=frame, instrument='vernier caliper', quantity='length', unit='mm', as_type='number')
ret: 14.2 mm
